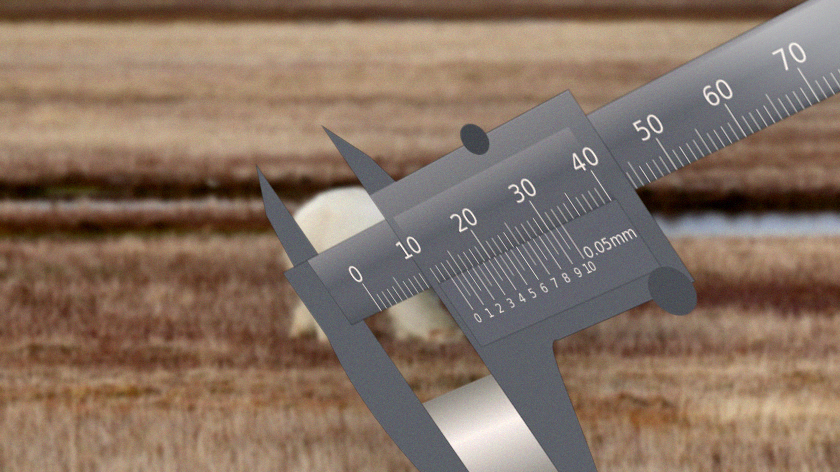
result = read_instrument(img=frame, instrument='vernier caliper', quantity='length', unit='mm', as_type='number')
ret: 13.0 mm
